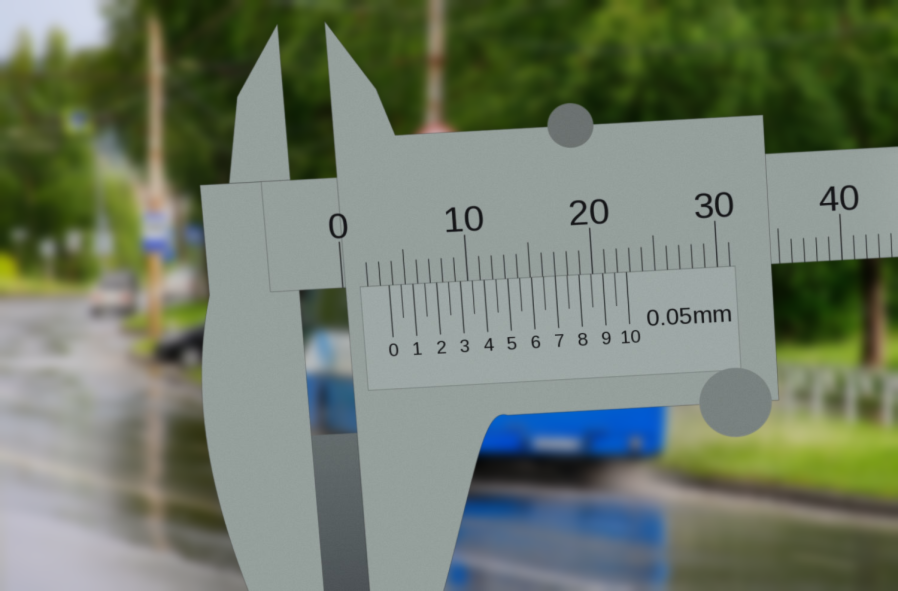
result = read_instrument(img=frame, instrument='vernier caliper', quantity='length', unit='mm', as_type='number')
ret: 3.7 mm
